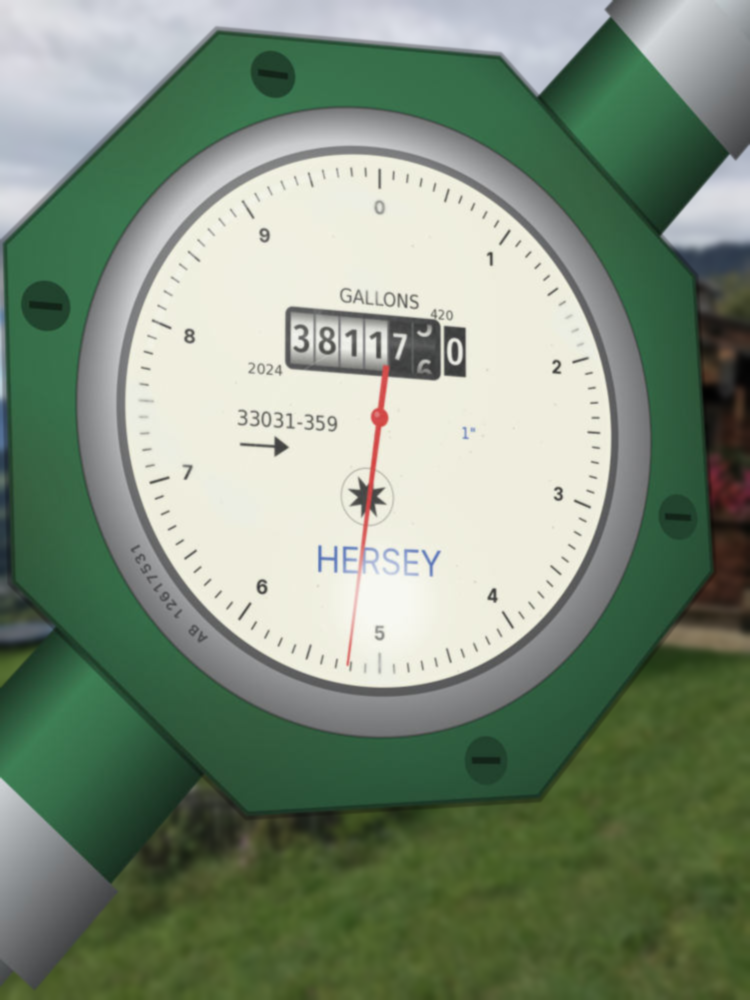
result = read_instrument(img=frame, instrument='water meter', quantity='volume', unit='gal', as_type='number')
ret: 3811755.2 gal
